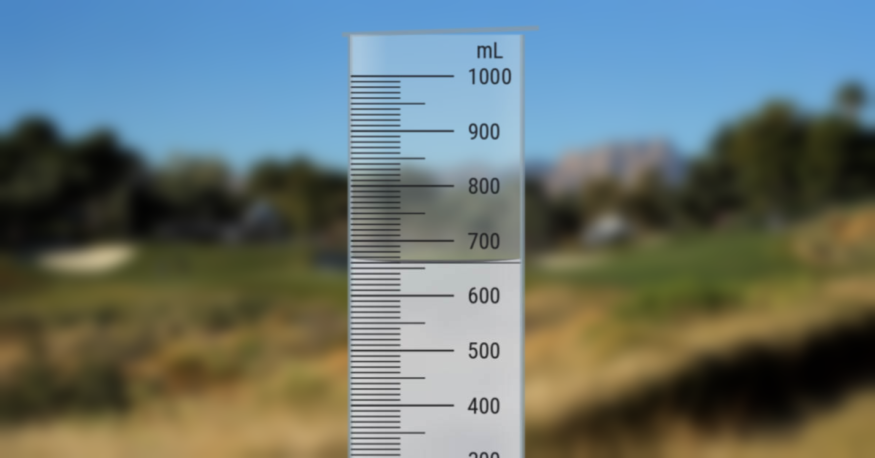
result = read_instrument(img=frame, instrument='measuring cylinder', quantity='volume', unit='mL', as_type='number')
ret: 660 mL
